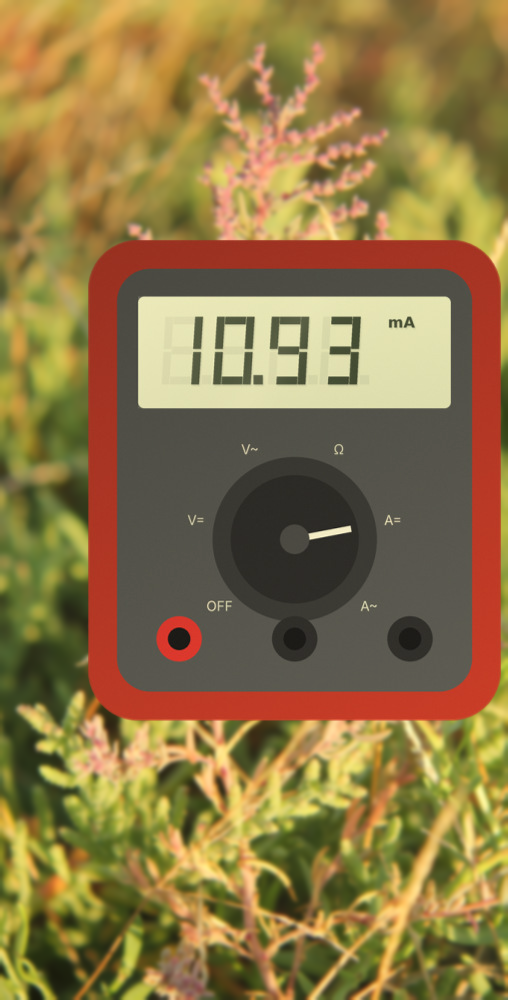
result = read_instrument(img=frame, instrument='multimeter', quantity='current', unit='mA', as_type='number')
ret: 10.93 mA
